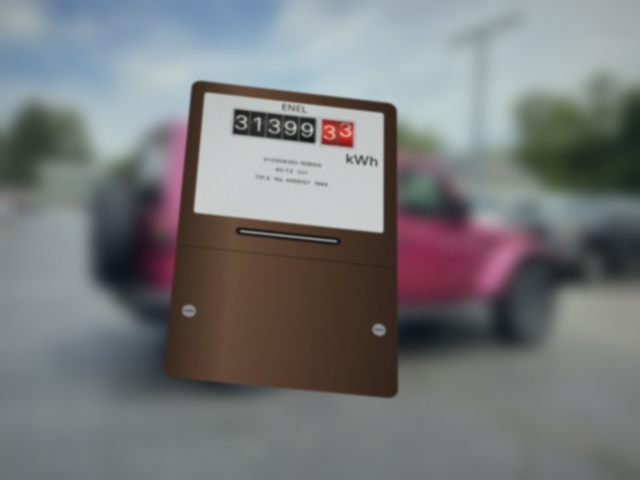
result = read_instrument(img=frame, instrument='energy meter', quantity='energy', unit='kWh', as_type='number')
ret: 31399.33 kWh
